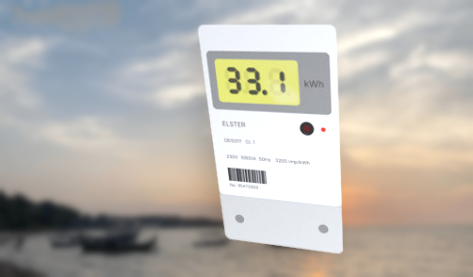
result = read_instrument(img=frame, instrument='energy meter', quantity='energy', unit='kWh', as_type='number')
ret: 33.1 kWh
